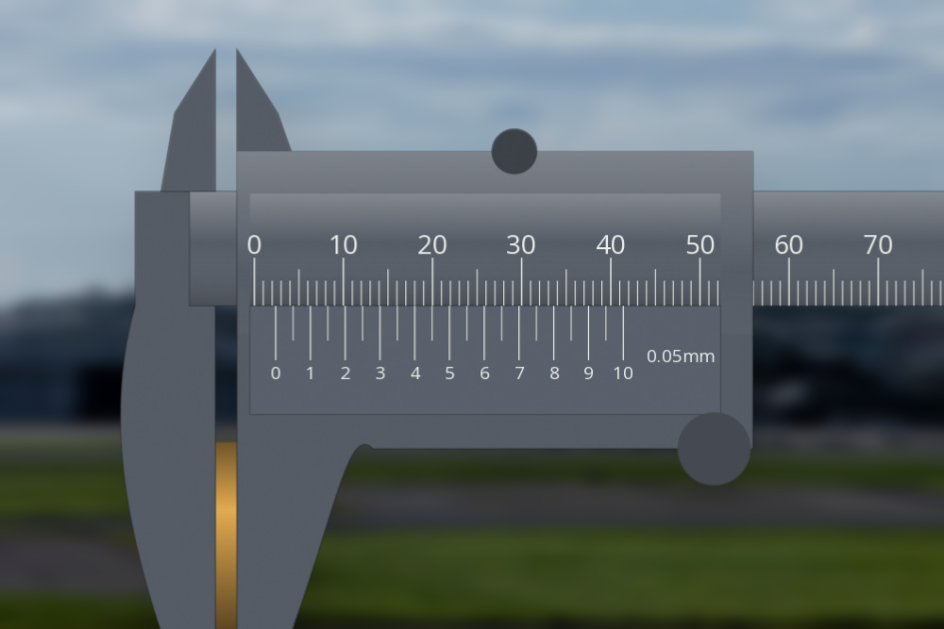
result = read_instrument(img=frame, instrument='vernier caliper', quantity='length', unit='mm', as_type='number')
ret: 2.4 mm
